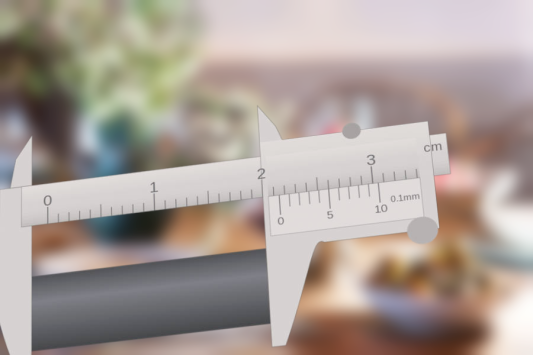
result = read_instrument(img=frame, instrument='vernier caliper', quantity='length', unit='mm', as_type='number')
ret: 21.5 mm
